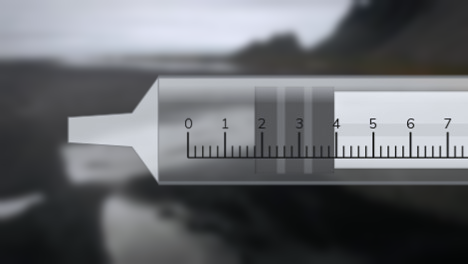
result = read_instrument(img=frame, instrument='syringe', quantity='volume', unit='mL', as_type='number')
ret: 1.8 mL
